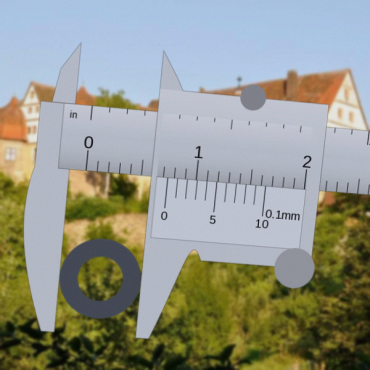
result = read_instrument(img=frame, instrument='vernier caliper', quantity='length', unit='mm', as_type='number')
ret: 7.4 mm
